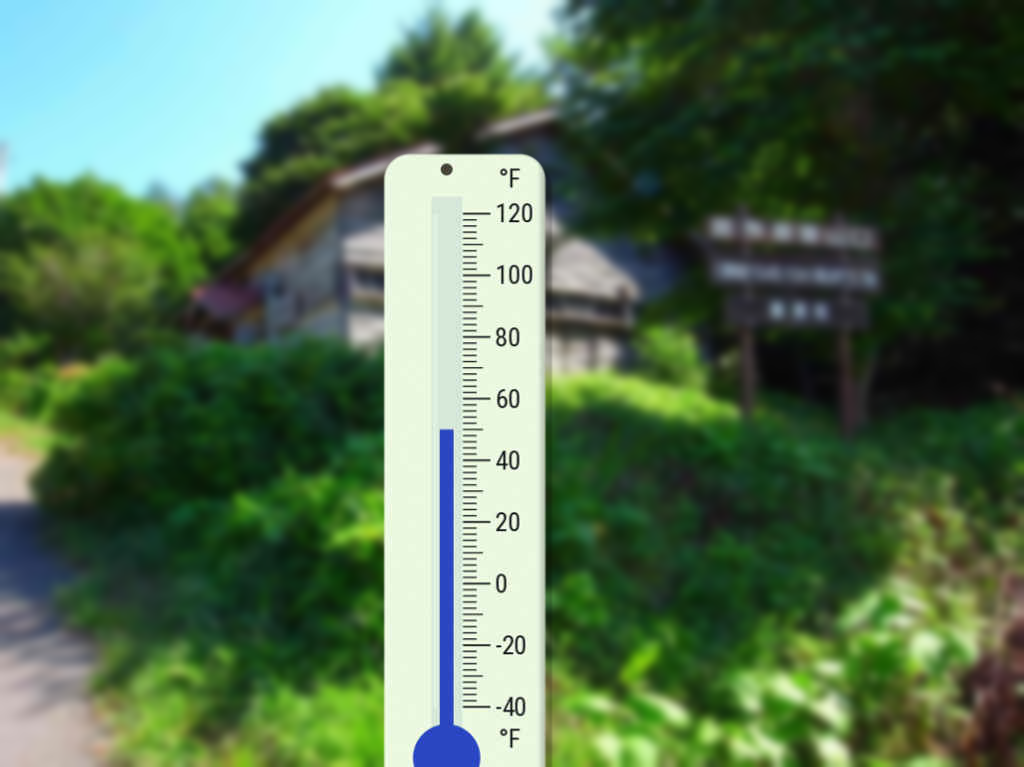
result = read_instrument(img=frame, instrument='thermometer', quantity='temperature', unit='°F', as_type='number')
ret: 50 °F
